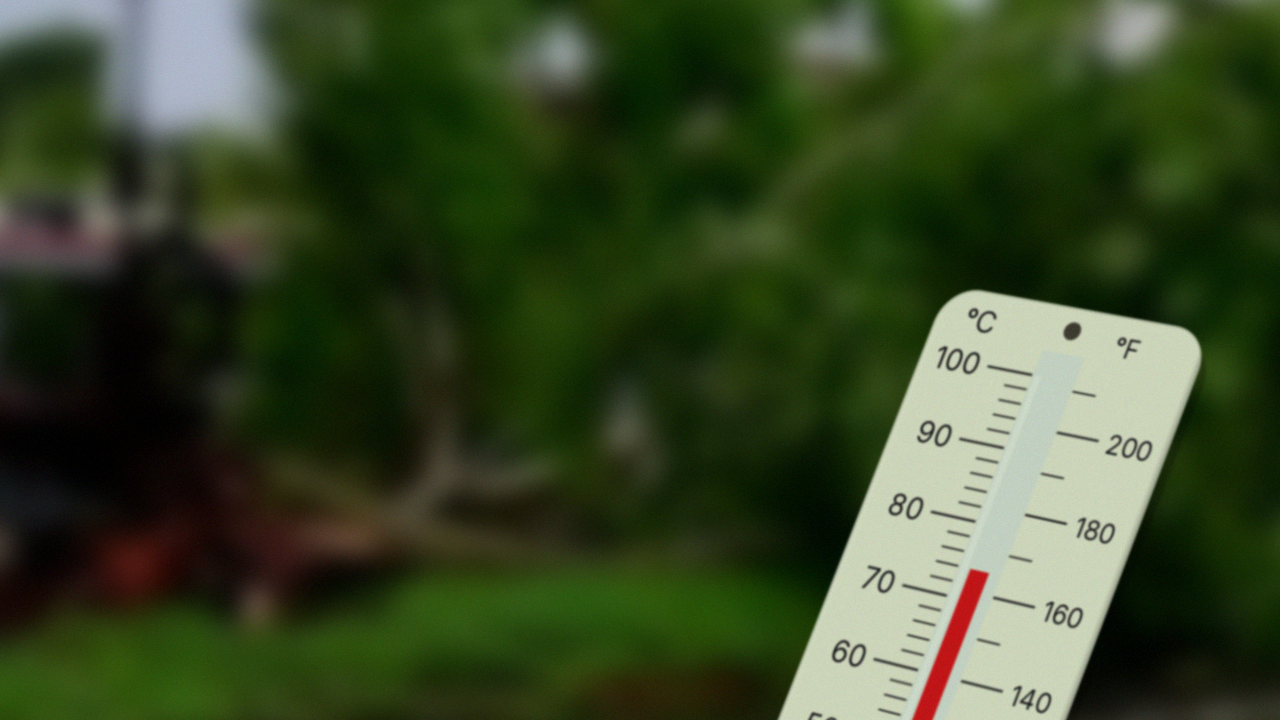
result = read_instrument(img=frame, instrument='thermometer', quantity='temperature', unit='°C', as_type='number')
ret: 74 °C
